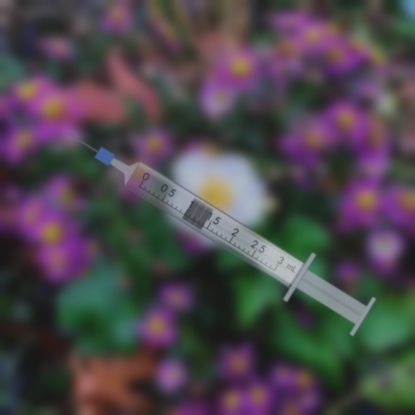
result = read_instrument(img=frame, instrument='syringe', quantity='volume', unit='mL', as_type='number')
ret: 1 mL
